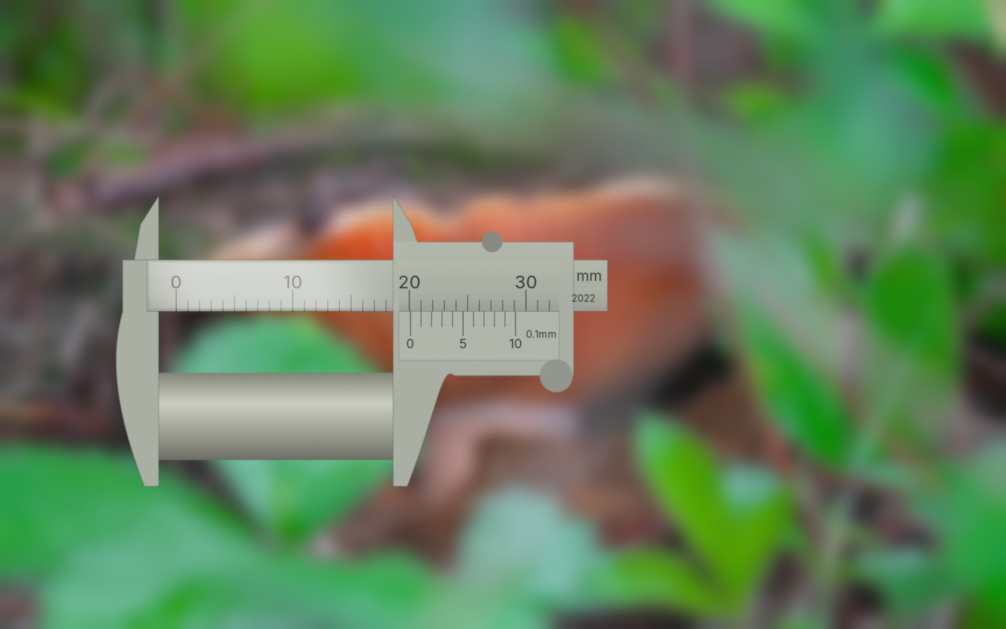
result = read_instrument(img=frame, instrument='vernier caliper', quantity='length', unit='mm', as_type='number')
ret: 20.1 mm
